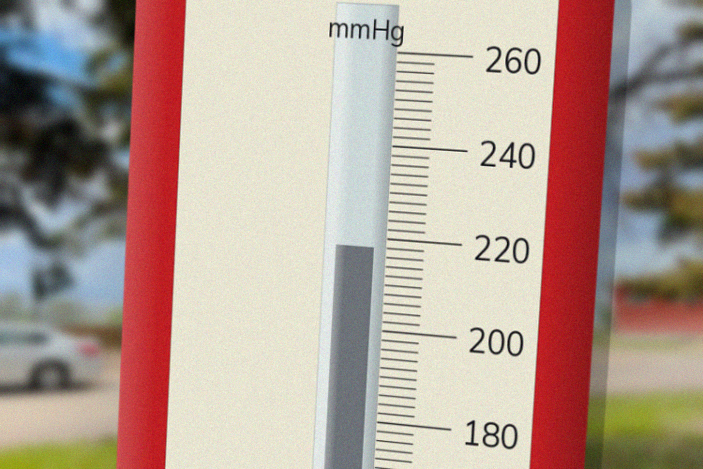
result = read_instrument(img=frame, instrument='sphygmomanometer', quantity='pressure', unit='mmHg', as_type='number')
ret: 218 mmHg
